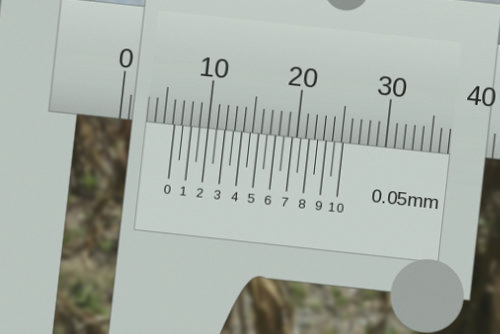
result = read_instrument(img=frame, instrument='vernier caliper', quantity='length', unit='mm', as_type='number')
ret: 6.2 mm
